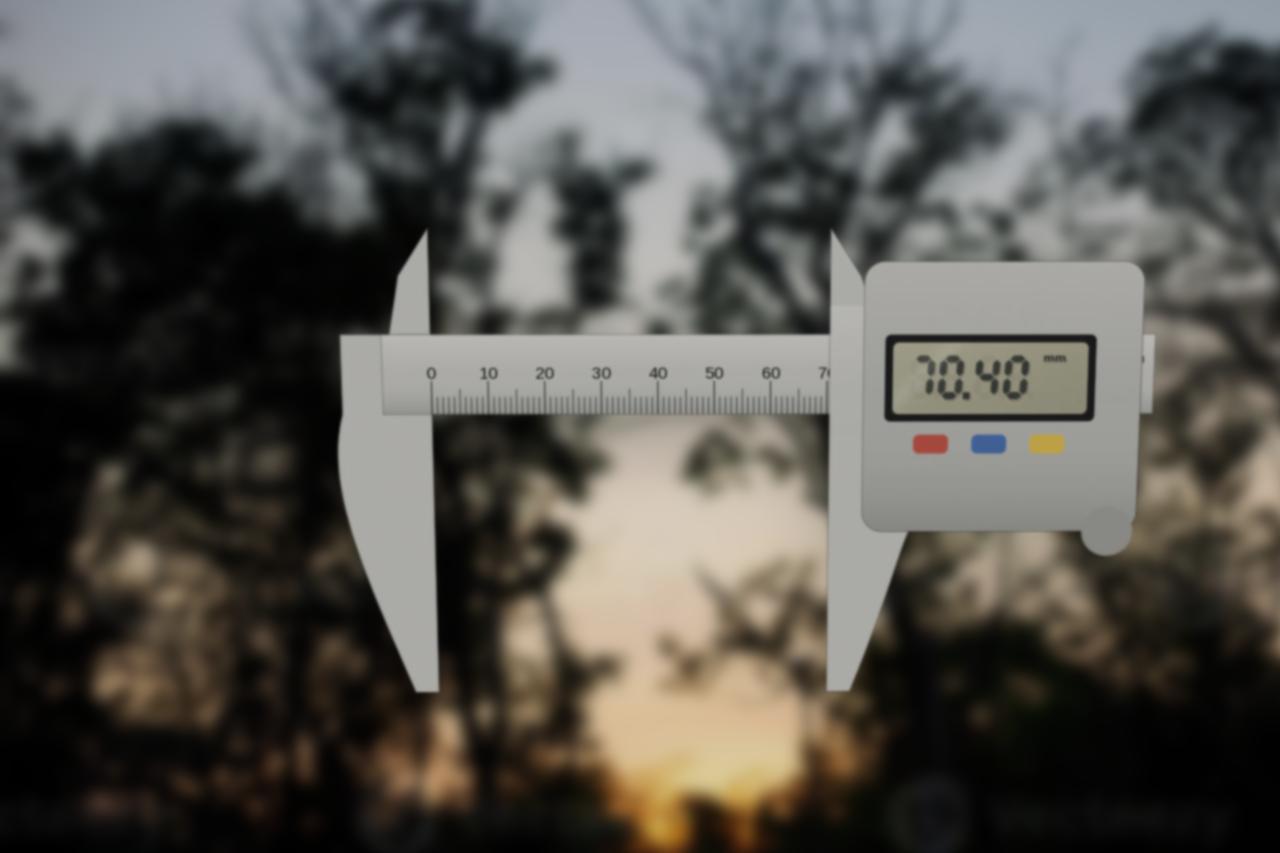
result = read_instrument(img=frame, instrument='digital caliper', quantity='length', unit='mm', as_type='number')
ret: 70.40 mm
